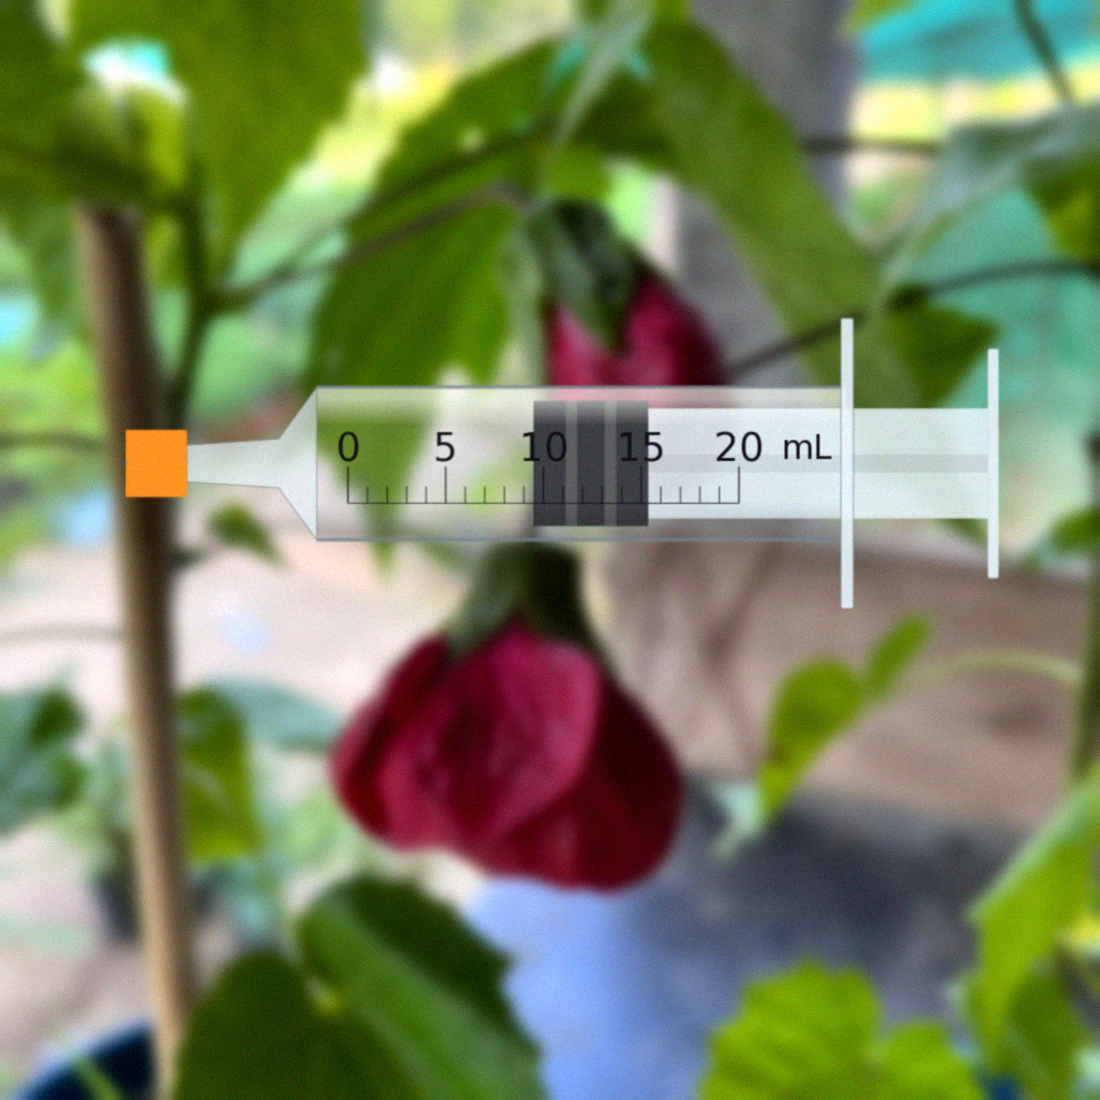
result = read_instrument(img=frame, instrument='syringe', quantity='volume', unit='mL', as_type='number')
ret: 9.5 mL
